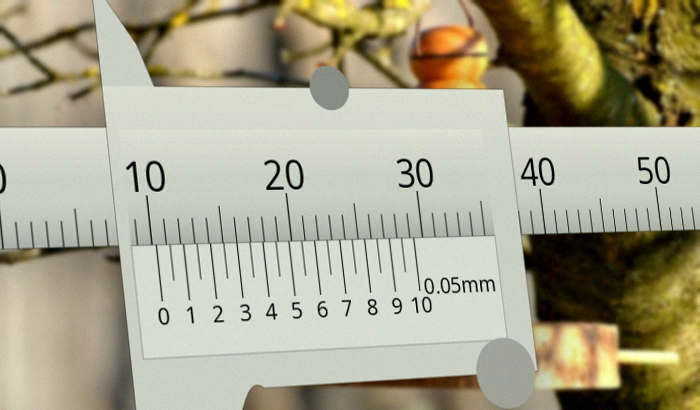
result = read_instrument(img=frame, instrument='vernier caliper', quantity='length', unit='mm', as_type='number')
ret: 10.3 mm
